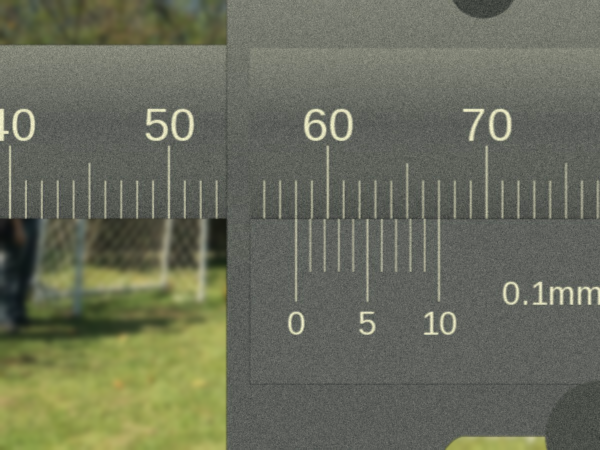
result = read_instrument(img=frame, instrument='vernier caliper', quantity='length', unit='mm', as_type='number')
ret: 58.0 mm
